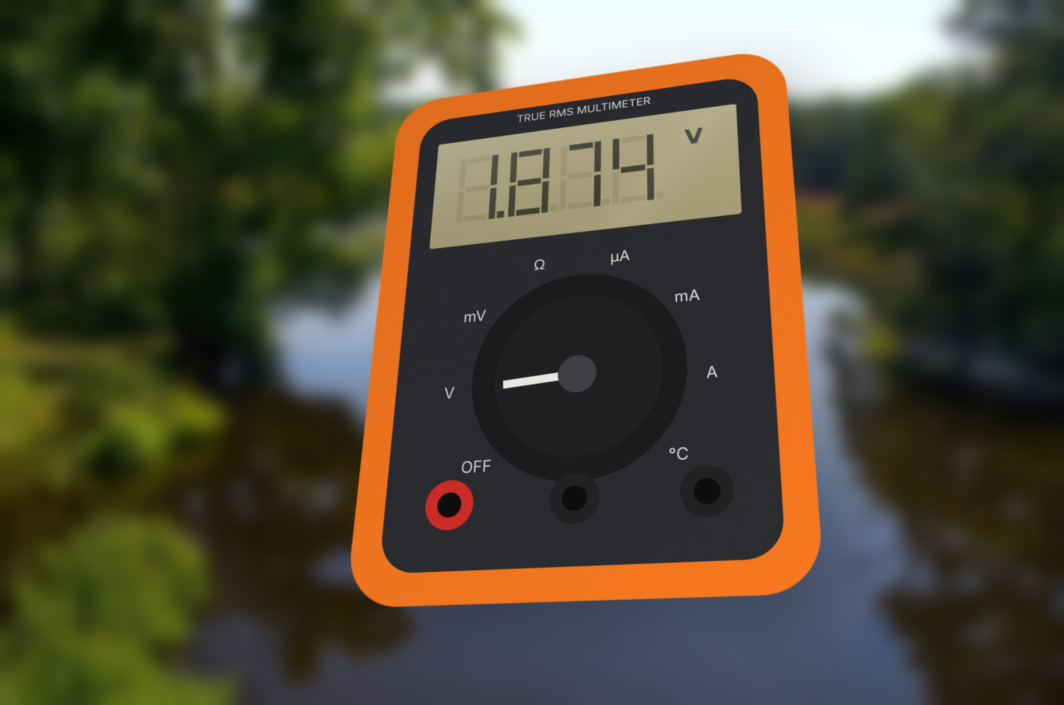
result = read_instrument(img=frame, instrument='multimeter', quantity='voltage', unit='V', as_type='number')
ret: 1.874 V
